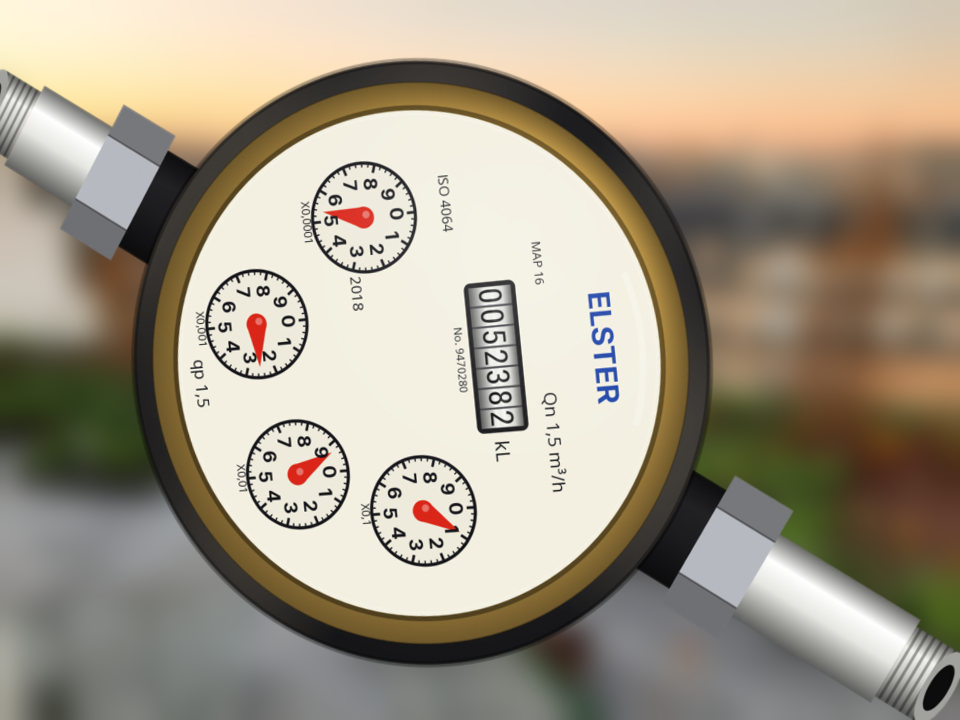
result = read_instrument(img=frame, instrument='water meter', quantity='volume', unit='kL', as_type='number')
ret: 52382.0925 kL
